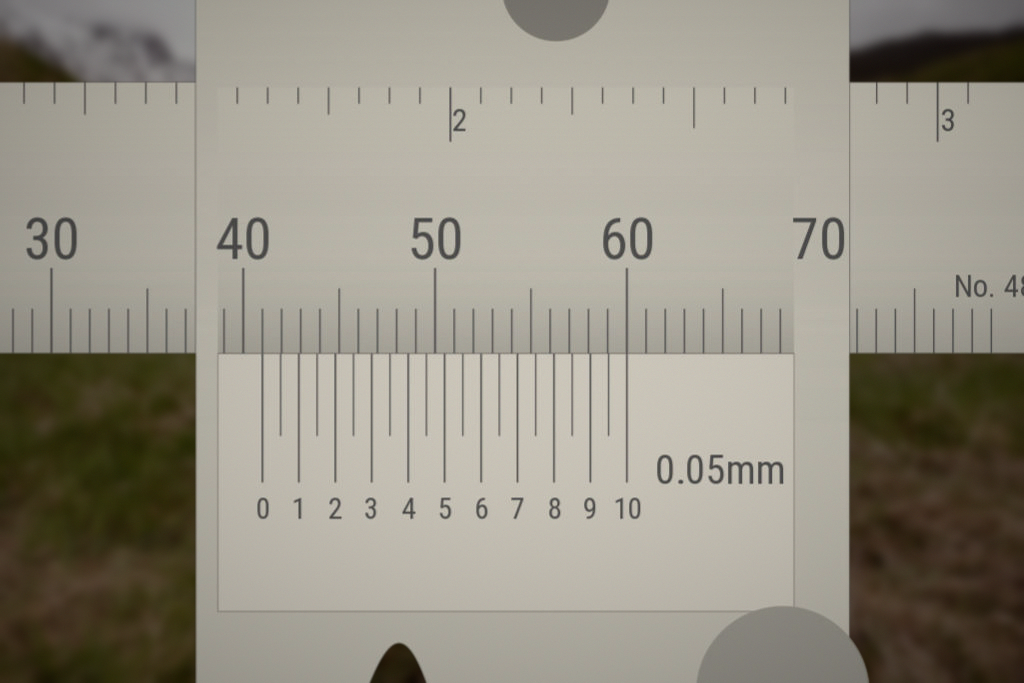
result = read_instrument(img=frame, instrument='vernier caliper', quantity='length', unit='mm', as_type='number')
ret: 41.0 mm
